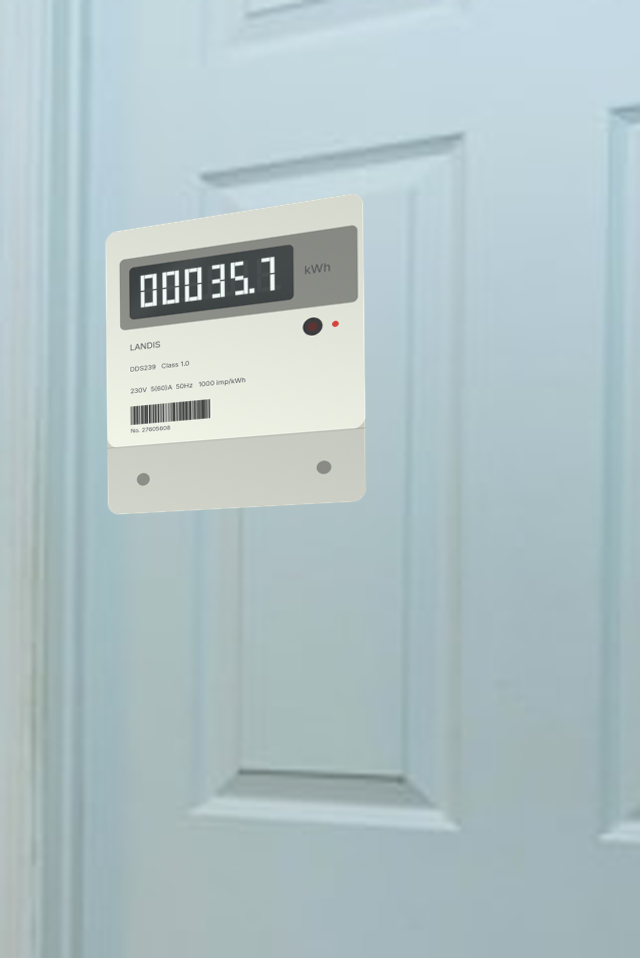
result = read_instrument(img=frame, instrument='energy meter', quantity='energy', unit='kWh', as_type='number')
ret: 35.7 kWh
